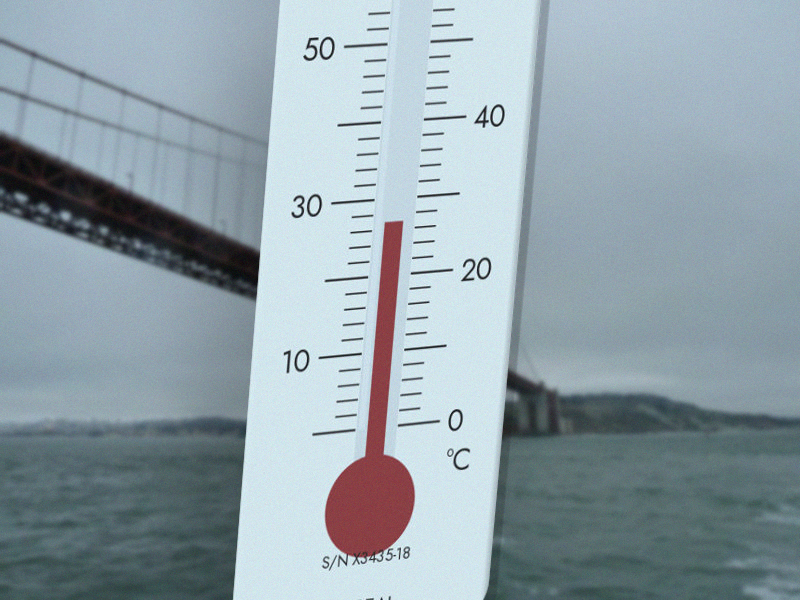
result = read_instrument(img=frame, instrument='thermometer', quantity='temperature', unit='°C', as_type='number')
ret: 27 °C
